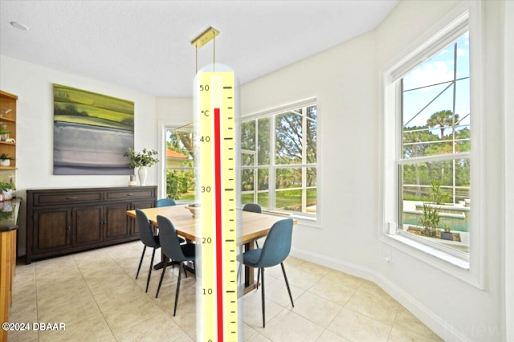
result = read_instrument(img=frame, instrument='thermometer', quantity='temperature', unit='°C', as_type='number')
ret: 46 °C
